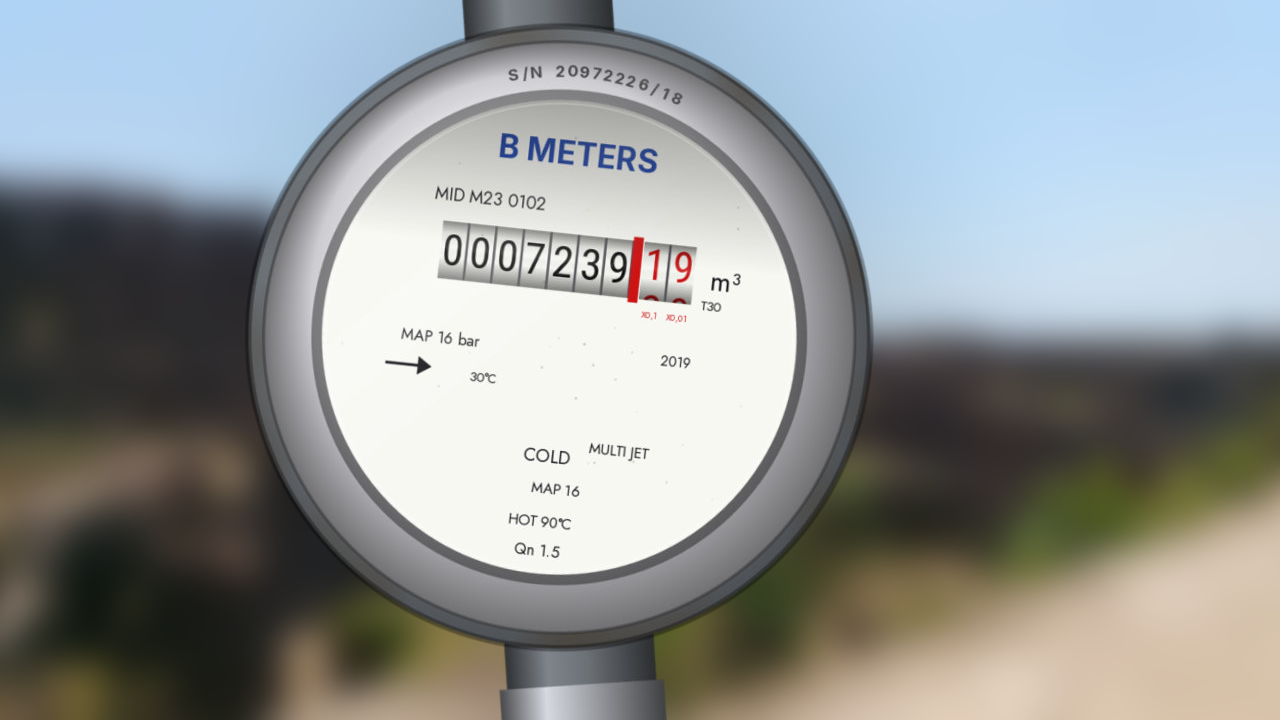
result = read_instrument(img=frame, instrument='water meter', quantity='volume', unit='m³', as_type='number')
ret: 7239.19 m³
